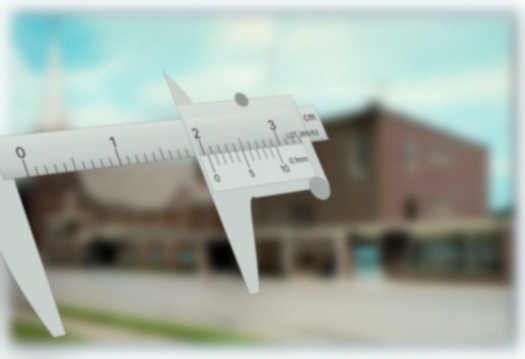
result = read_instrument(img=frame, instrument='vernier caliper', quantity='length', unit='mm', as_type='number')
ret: 20.4 mm
